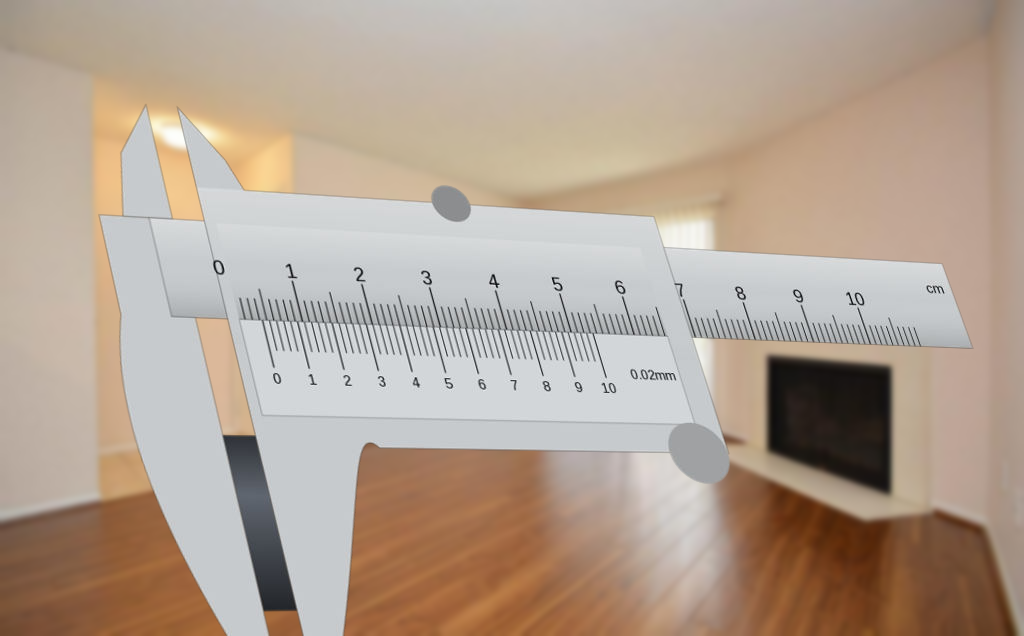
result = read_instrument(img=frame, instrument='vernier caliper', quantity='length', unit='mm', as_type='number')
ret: 4.4 mm
